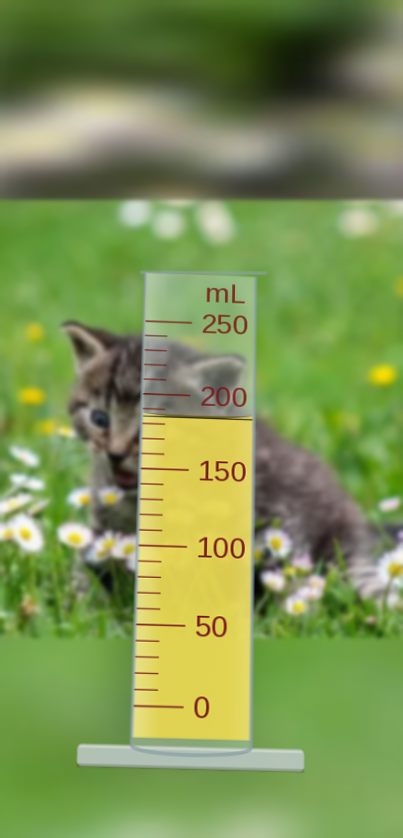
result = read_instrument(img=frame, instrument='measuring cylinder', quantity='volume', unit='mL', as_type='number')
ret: 185 mL
